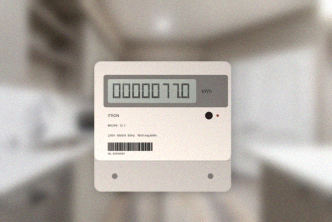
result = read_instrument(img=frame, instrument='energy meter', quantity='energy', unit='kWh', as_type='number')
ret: 77.0 kWh
